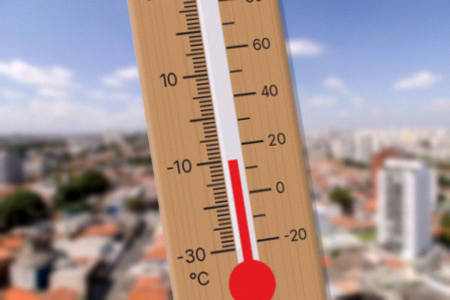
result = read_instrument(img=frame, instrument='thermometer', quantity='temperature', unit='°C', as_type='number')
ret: -10 °C
